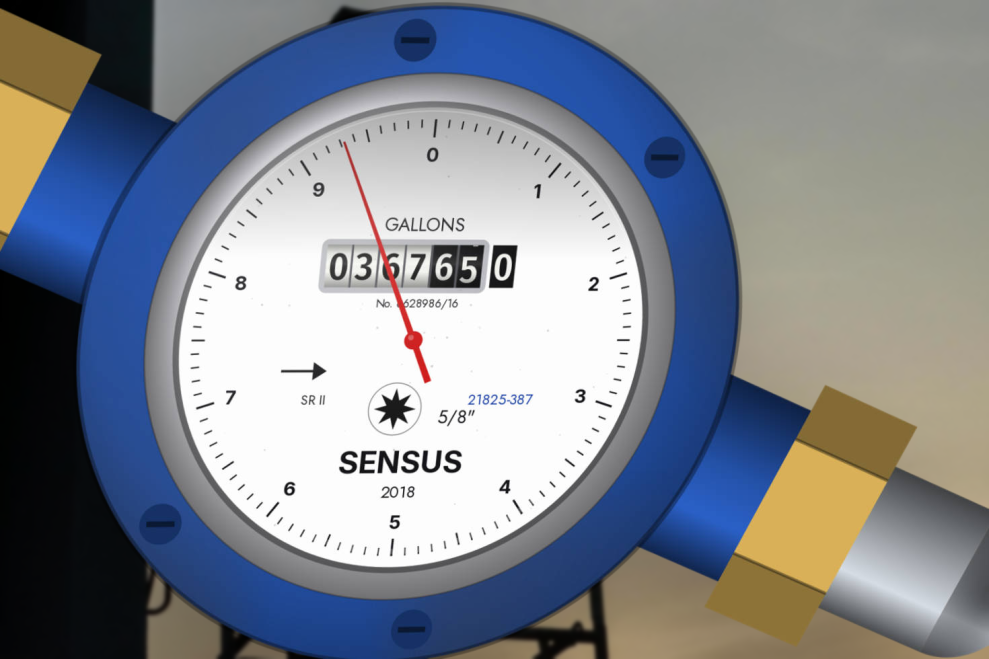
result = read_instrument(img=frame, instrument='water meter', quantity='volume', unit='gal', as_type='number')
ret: 367649.3 gal
